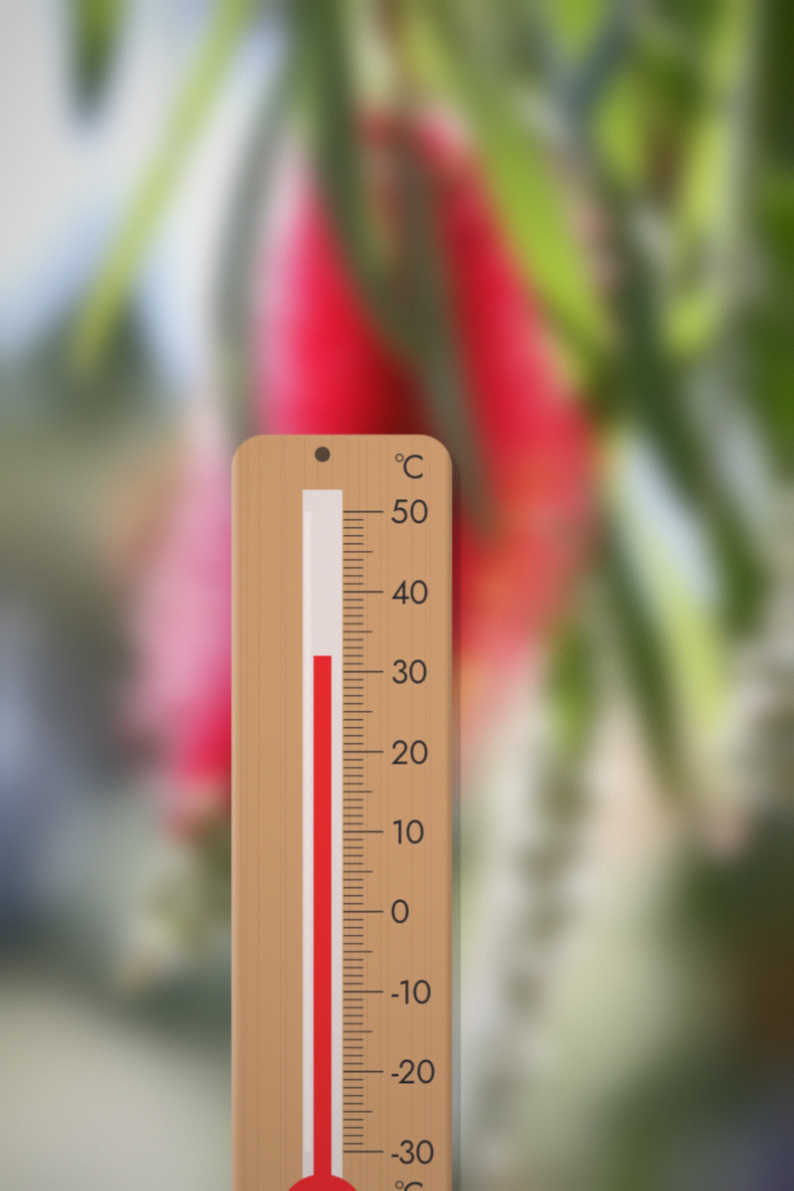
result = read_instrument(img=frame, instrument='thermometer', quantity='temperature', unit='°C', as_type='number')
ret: 32 °C
